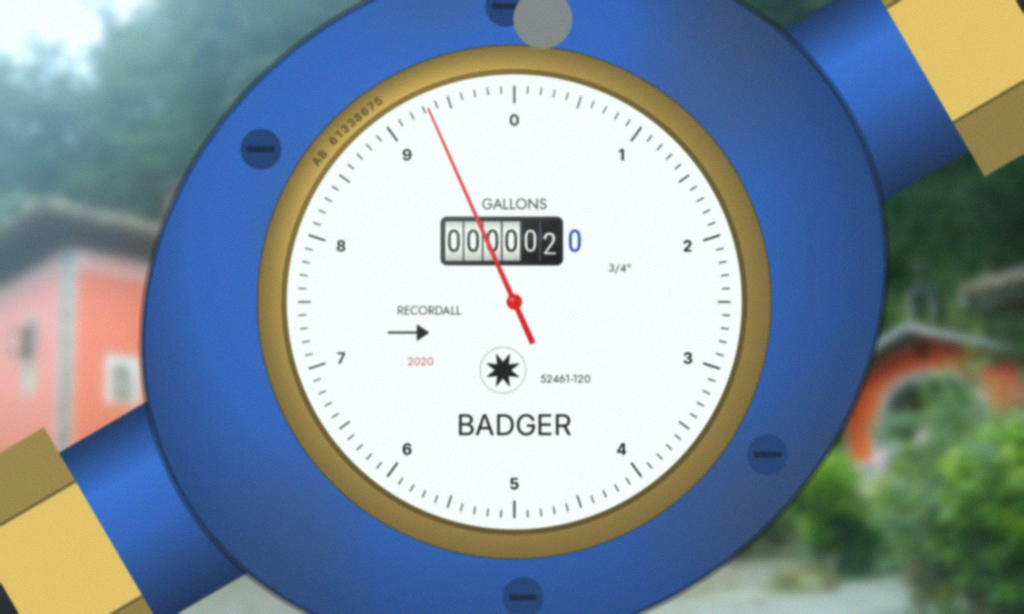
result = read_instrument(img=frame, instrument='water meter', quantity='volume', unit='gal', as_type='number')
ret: 19.3 gal
